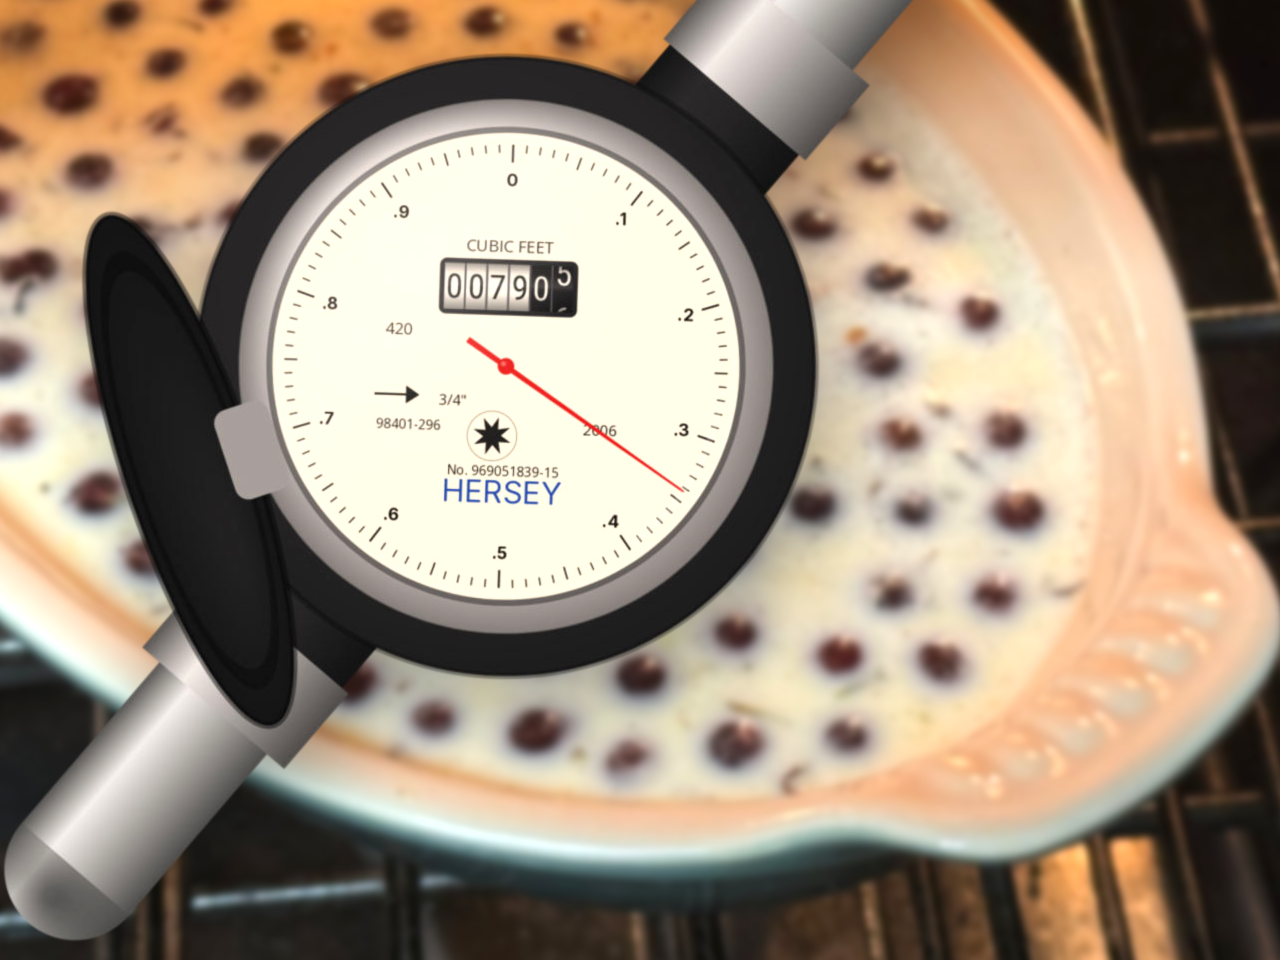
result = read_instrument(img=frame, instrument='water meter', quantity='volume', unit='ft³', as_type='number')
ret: 7905.34 ft³
